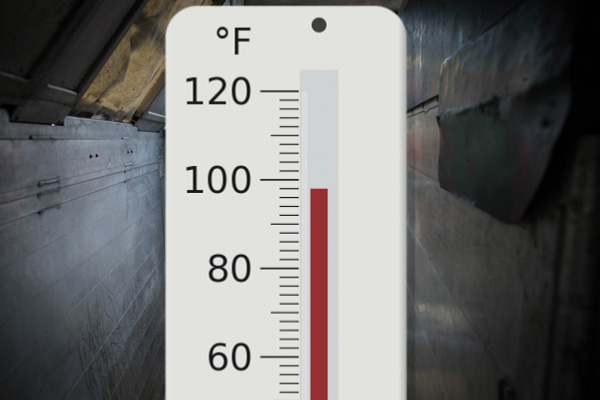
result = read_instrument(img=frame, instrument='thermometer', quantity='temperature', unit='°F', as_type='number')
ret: 98 °F
